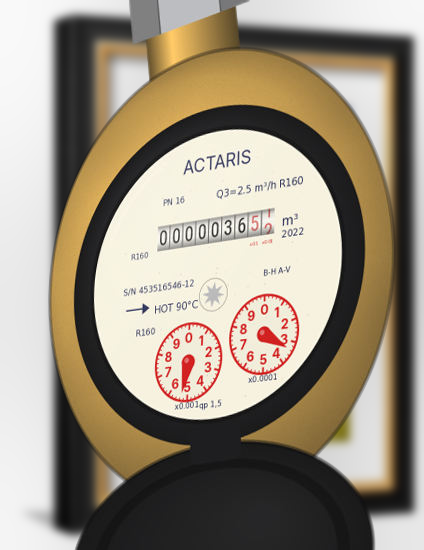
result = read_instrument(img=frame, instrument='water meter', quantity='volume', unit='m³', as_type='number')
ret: 36.5153 m³
